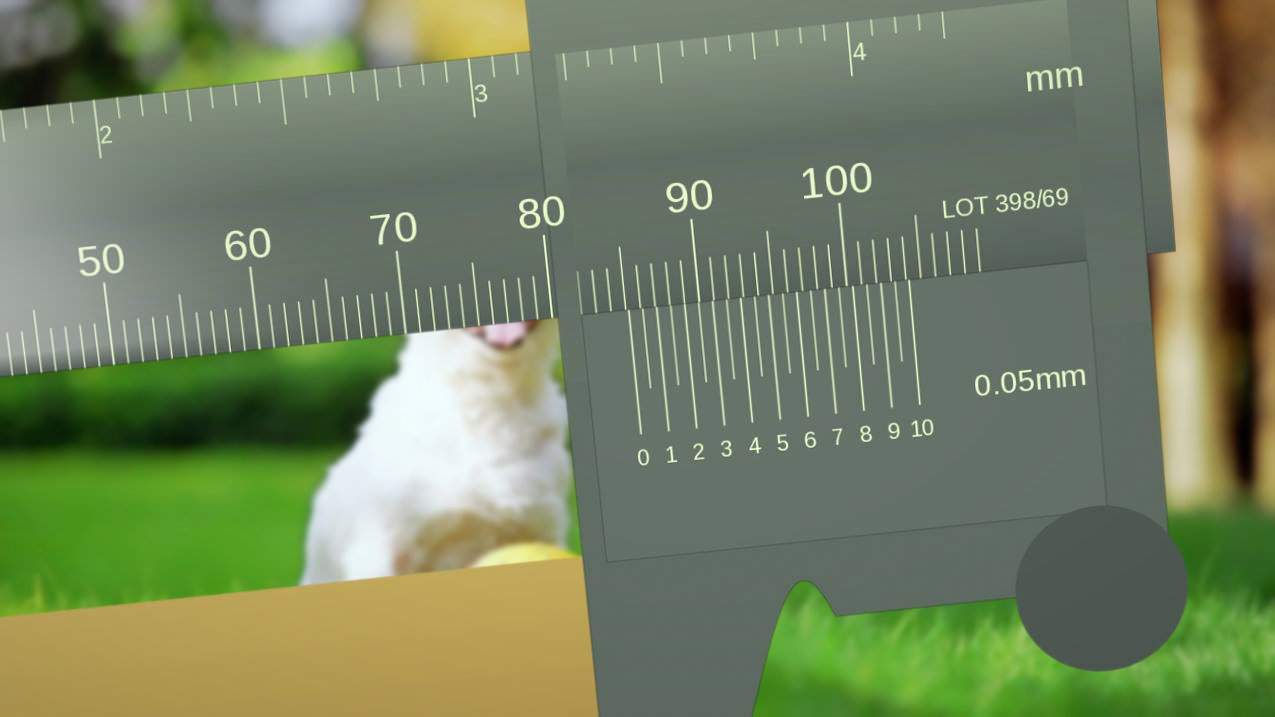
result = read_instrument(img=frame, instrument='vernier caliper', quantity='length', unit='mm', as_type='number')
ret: 85.2 mm
